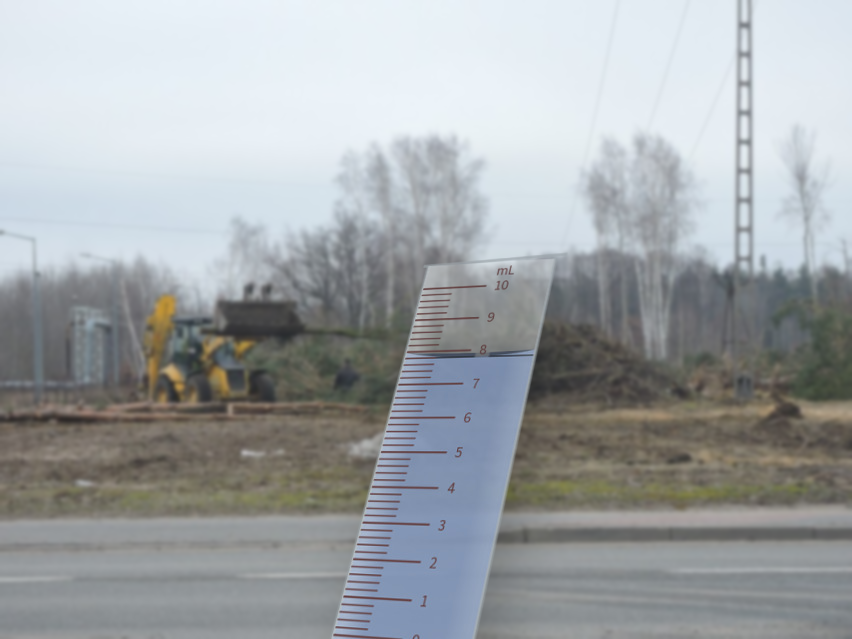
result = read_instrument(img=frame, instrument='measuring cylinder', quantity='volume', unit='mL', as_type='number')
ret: 7.8 mL
